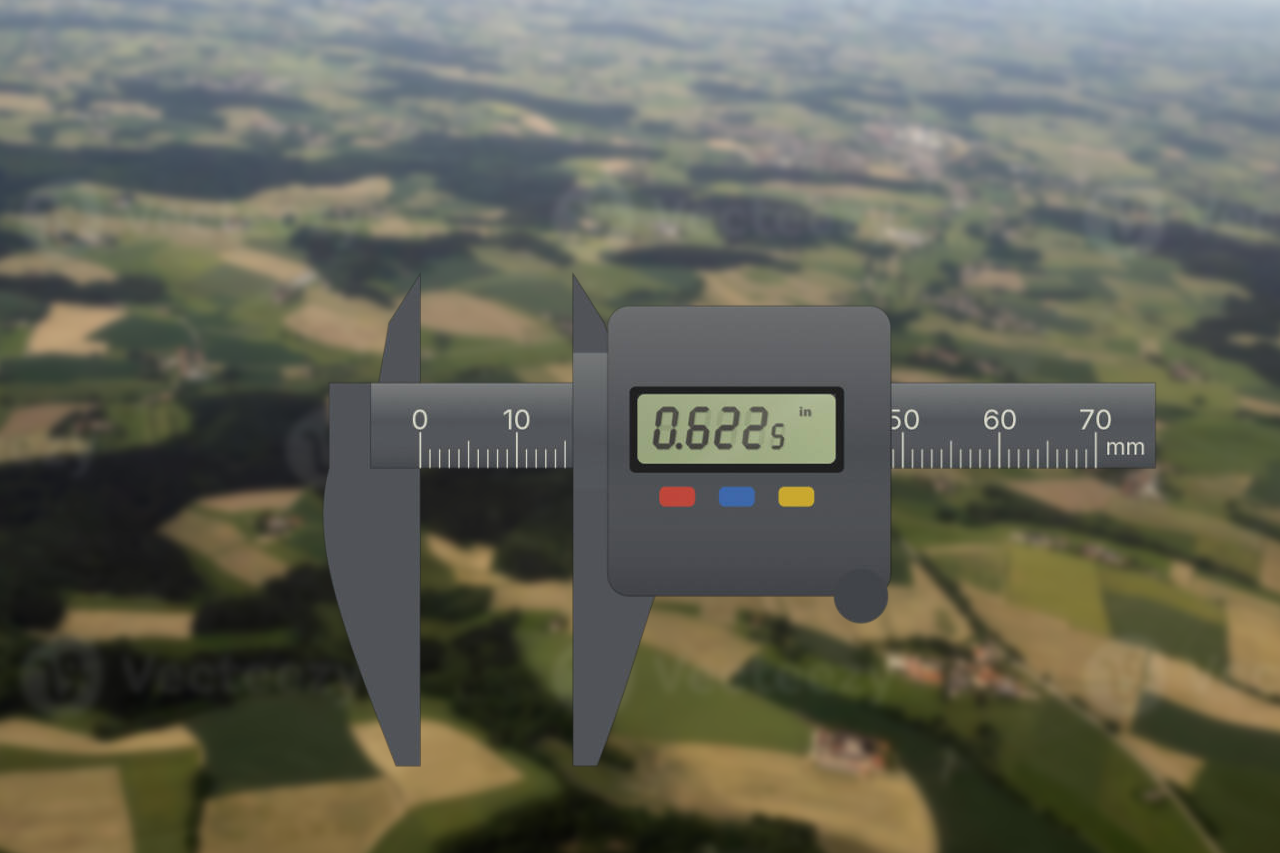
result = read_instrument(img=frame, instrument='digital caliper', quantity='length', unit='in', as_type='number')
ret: 0.6225 in
